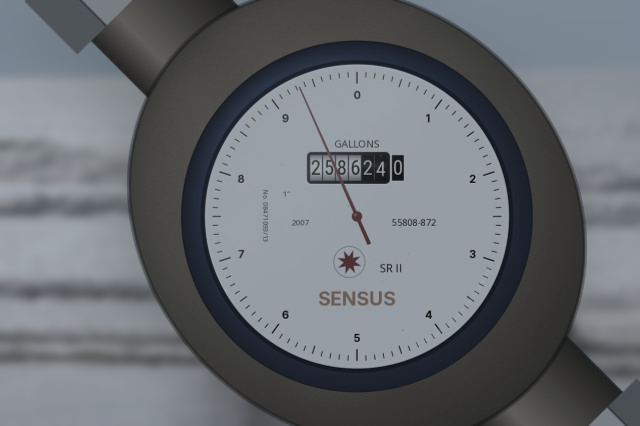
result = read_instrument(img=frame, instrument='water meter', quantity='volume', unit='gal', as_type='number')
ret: 2586239.3 gal
